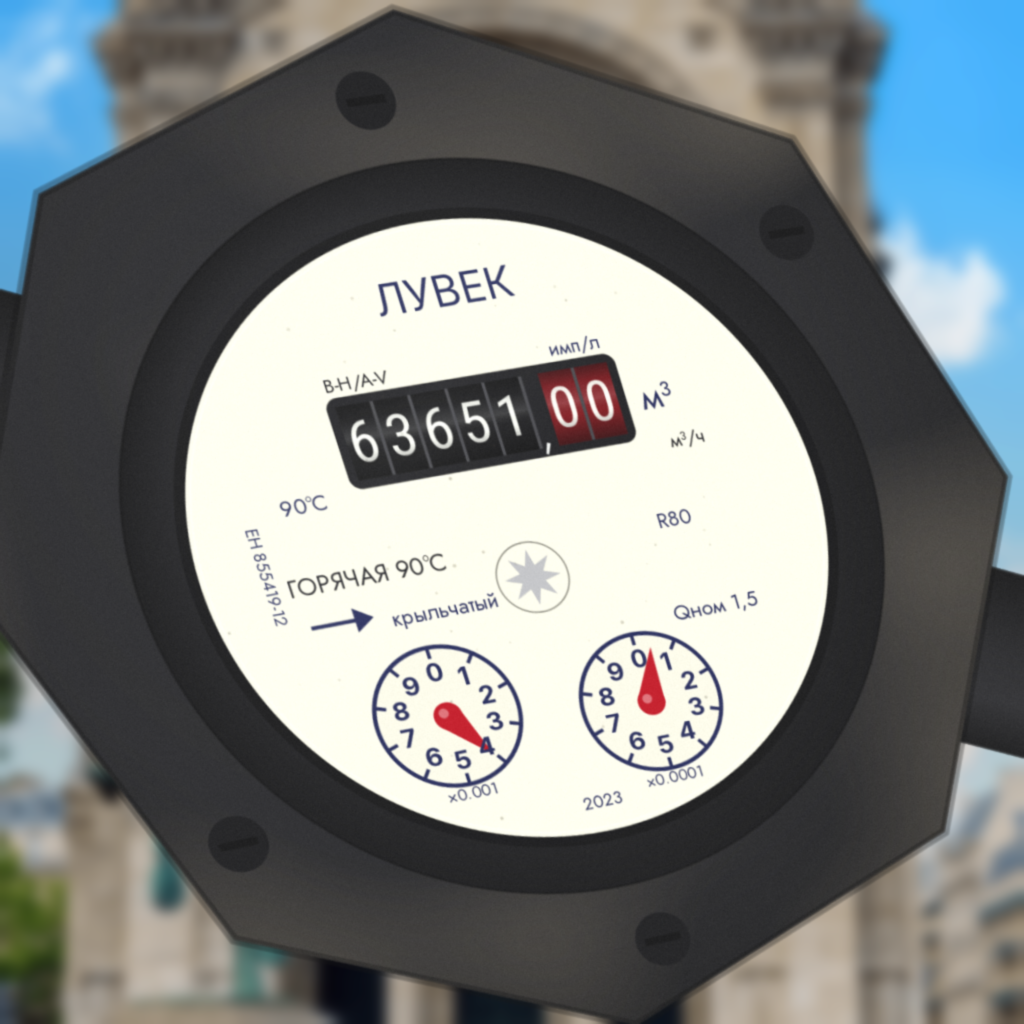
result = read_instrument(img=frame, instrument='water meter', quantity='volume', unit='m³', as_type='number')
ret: 63651.0040 m³
